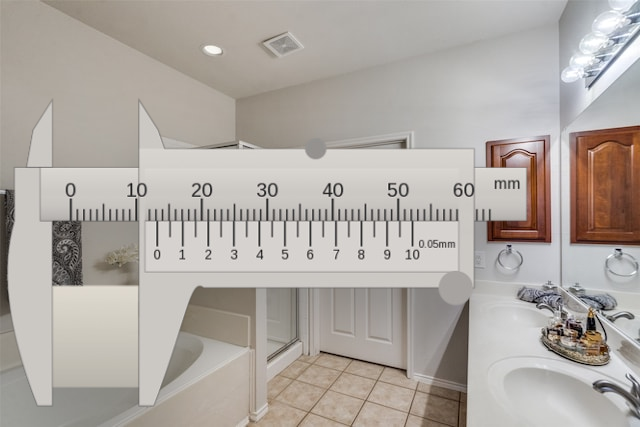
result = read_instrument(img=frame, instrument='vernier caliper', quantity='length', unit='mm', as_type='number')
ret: 13.2 mm
